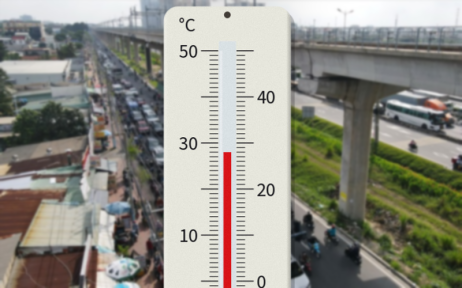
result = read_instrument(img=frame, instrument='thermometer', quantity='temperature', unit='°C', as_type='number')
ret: 28 °C
